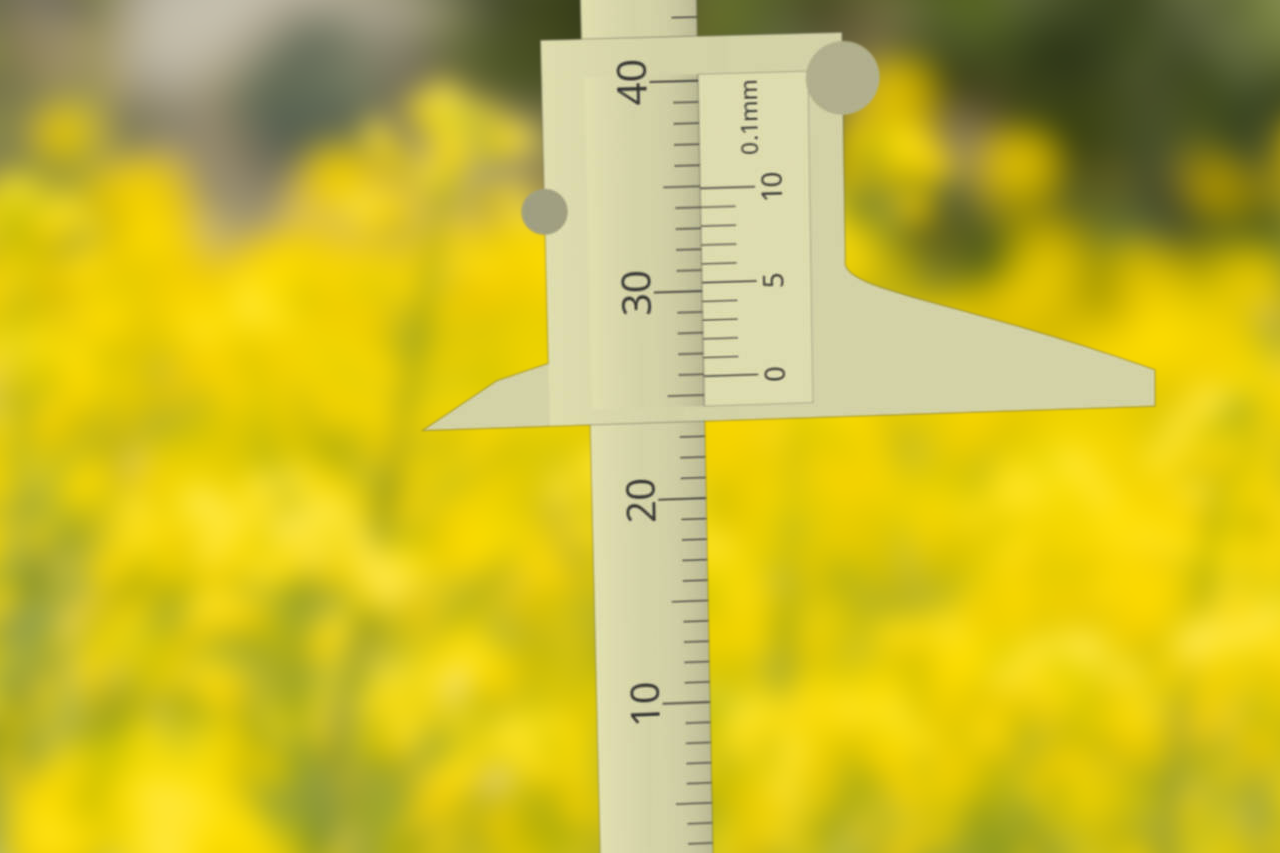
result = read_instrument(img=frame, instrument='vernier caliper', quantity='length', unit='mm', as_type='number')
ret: 25.9 mm
